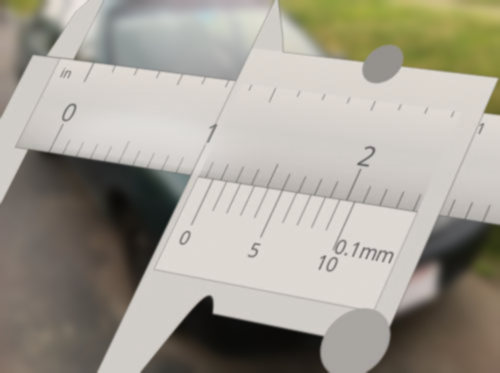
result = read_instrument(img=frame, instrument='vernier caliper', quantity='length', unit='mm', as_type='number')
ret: 11.5 mm
